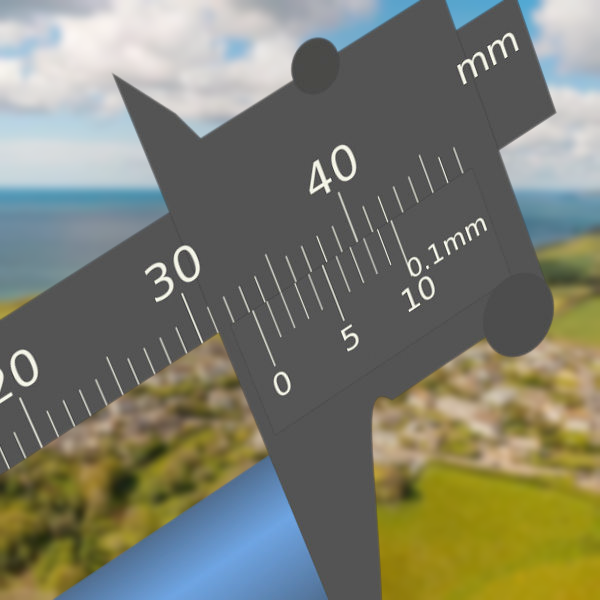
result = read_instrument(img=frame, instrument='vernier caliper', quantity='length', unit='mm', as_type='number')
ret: 33.2 mm
